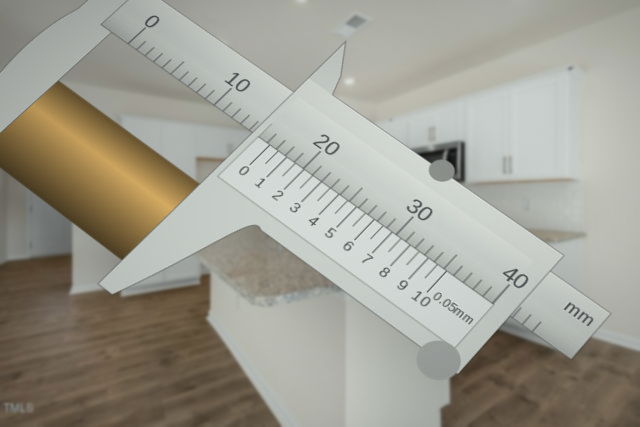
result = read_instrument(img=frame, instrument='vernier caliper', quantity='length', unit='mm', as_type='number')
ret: 16.3 mm
